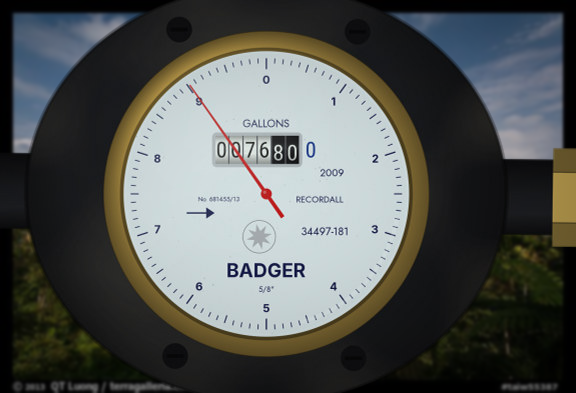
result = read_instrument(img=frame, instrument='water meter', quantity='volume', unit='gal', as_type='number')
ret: 76799.0 gal
